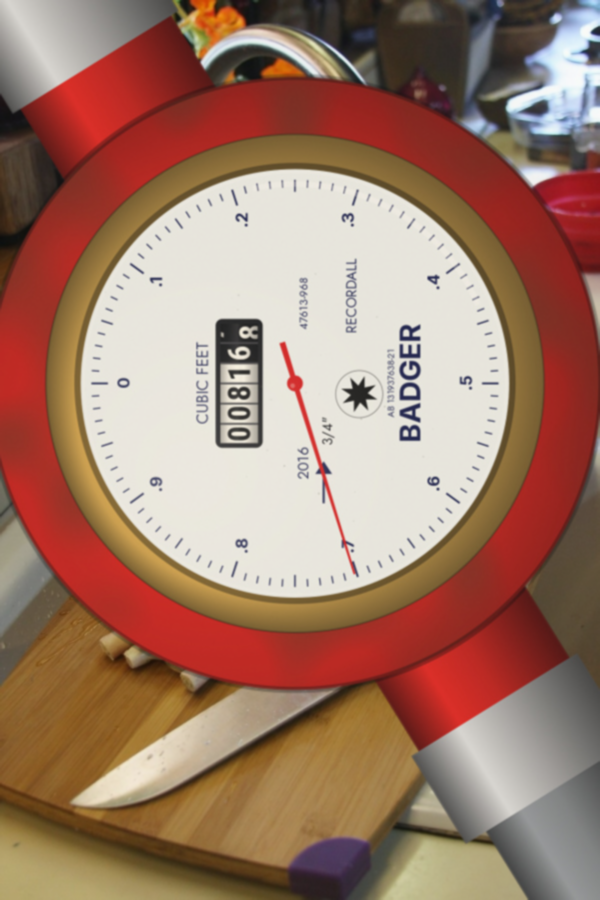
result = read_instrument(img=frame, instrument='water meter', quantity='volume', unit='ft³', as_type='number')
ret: 8167.70 ft³
